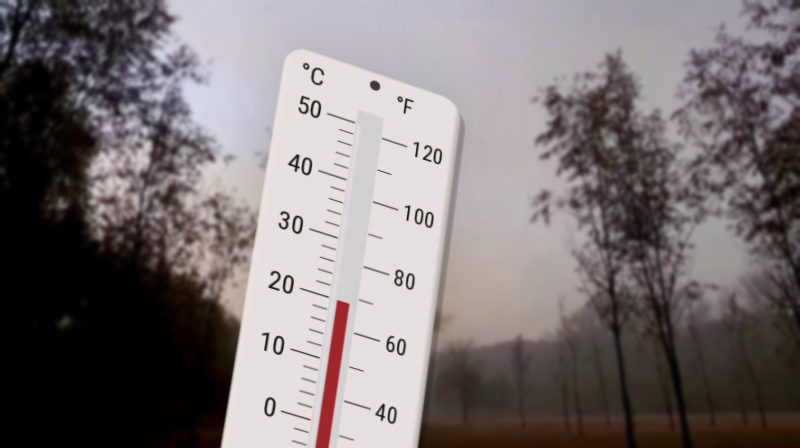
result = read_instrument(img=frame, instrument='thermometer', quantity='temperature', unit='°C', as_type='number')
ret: 20 °C
